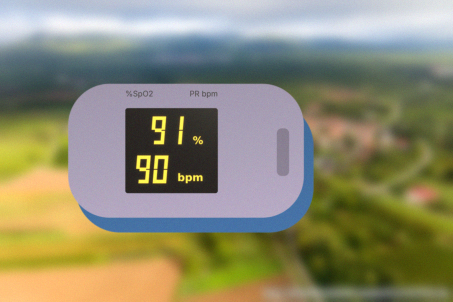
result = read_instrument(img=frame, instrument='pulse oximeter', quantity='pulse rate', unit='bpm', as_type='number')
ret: 90 bpm
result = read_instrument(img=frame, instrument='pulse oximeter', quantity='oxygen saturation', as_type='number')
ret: 91 %
